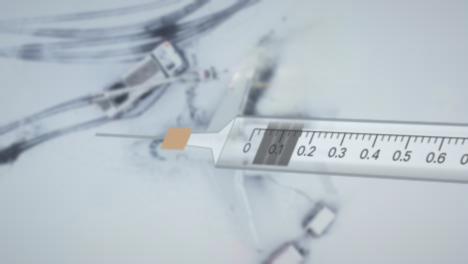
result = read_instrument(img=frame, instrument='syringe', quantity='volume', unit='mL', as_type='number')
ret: 0.04 mL
